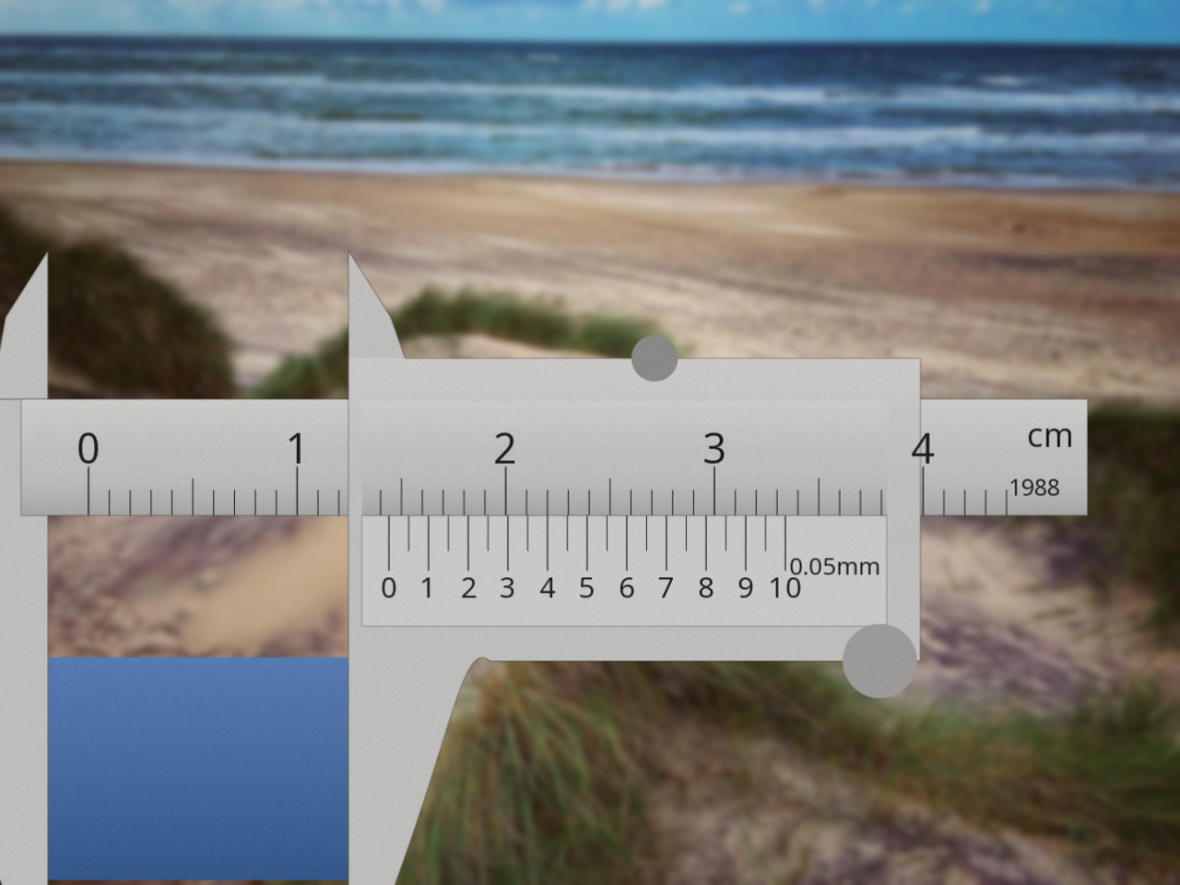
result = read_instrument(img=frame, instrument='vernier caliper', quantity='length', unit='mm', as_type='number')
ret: 14.4 mm
